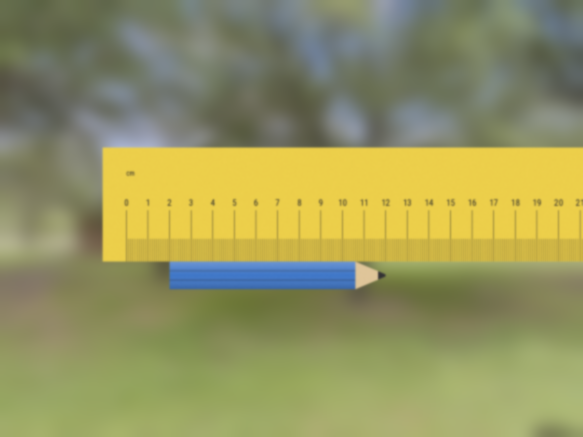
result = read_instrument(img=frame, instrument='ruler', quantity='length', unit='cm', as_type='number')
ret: 10 cm
